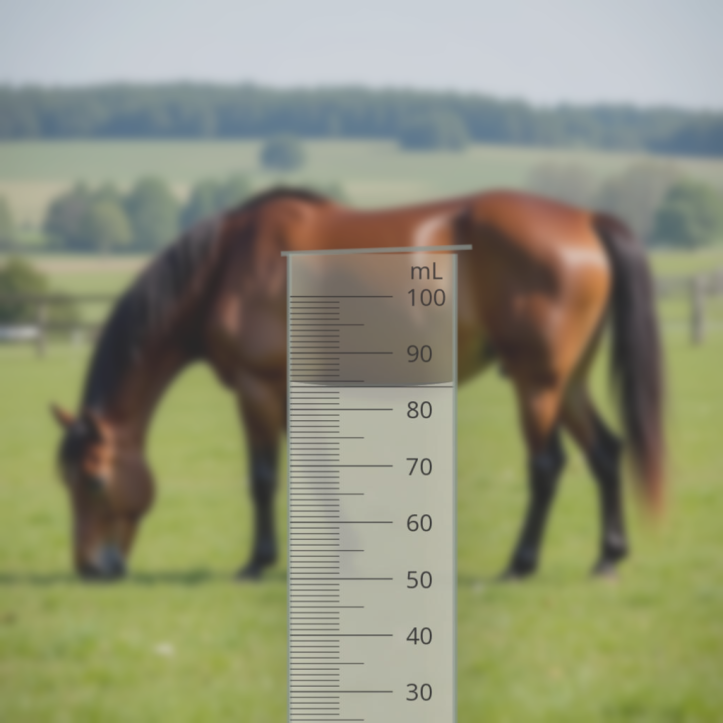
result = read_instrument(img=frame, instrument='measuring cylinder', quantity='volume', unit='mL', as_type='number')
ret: 84 mL
